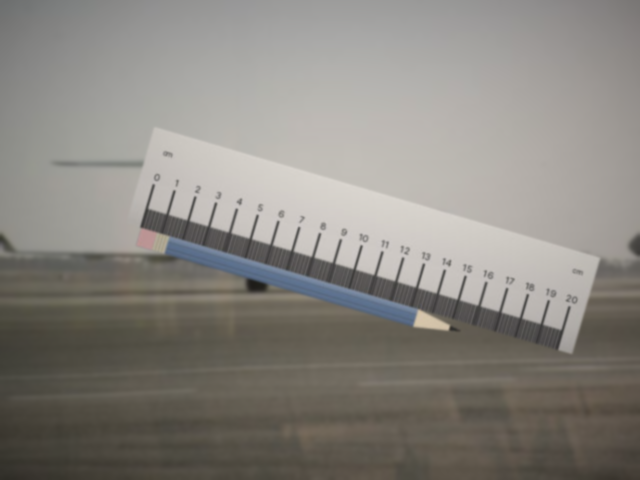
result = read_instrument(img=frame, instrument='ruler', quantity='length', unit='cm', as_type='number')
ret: 15.5 cm
